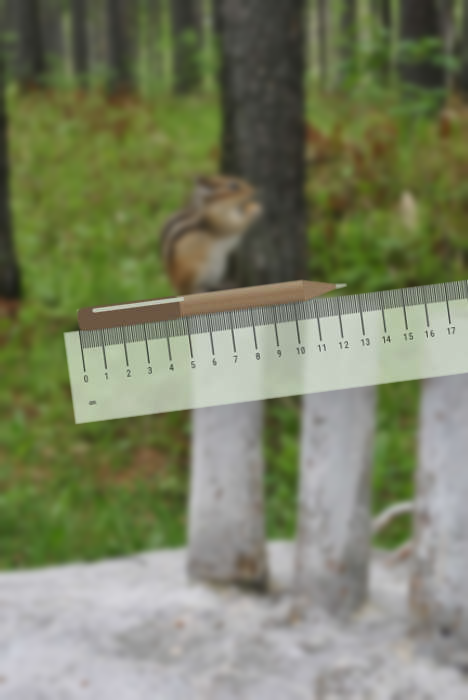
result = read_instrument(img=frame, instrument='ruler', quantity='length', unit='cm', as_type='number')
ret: 12.5 cm
